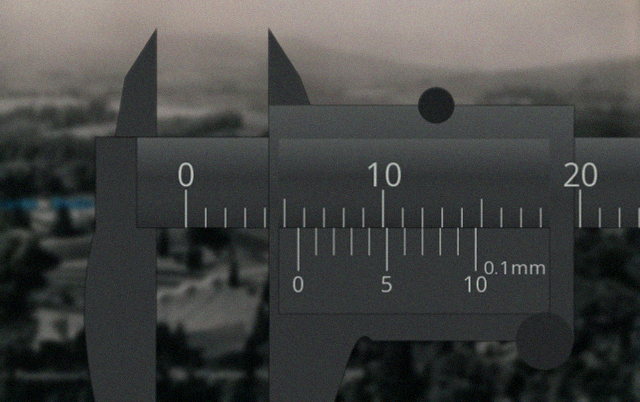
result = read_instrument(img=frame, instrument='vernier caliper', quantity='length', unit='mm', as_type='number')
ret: 5.7 mm
